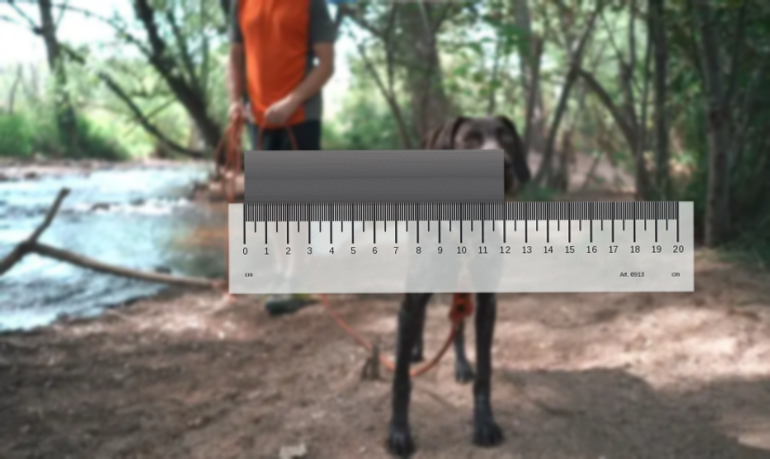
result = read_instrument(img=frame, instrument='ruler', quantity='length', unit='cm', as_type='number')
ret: 12 cm
